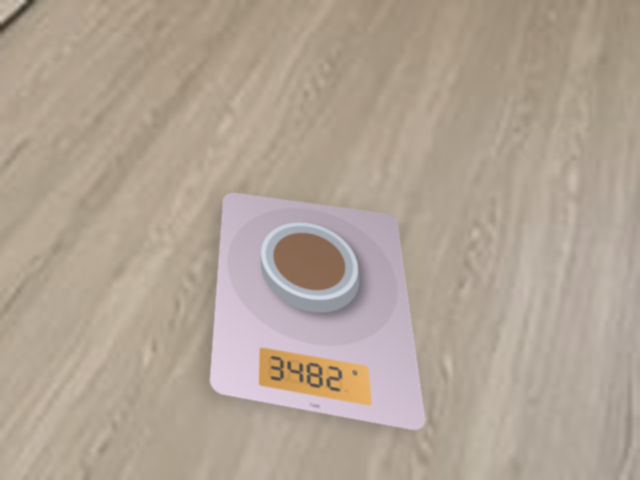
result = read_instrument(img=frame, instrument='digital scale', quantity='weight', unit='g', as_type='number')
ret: 3482 g
